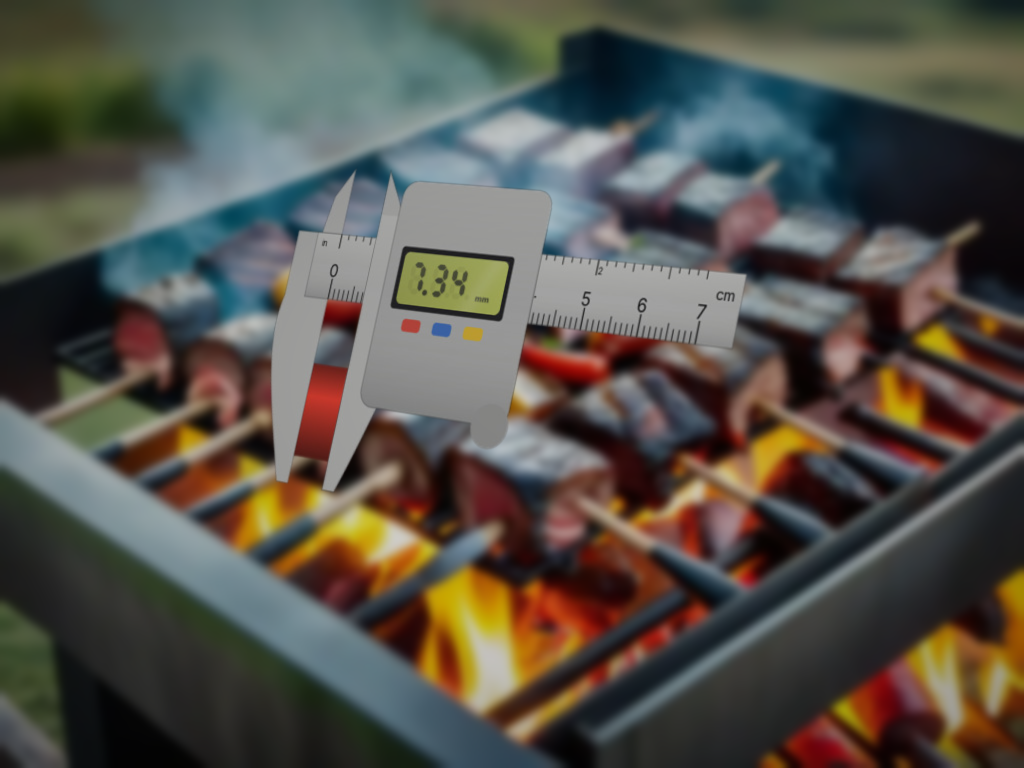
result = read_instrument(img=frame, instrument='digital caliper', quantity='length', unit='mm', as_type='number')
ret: 7.34 mm
